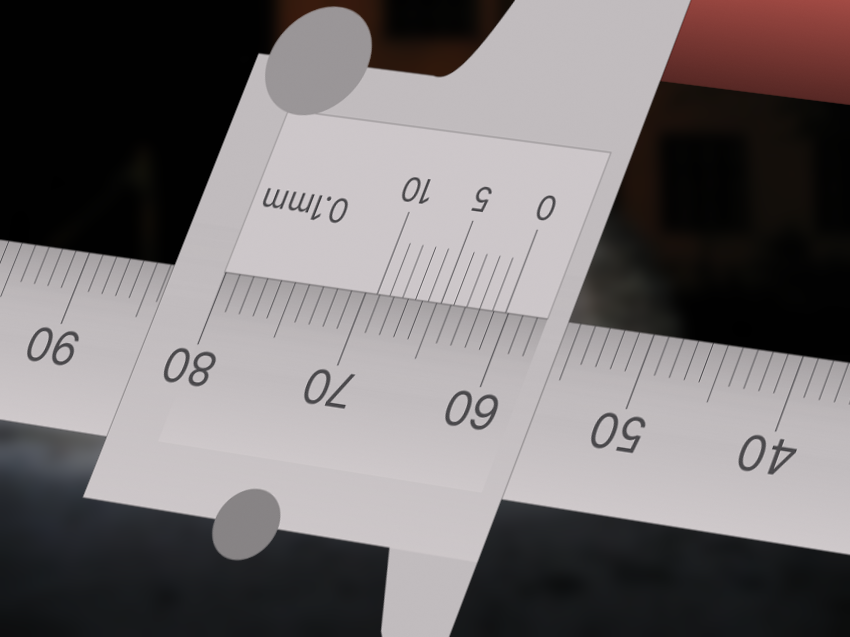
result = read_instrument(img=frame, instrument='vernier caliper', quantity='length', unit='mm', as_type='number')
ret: 60.2 mm
